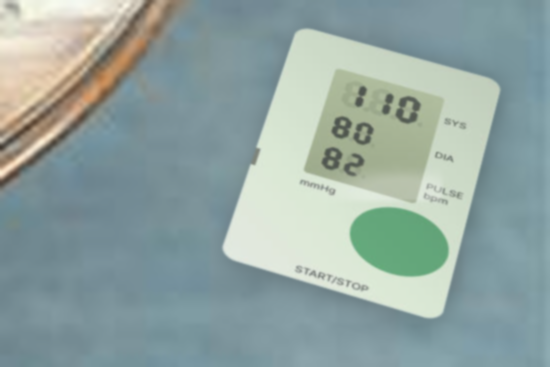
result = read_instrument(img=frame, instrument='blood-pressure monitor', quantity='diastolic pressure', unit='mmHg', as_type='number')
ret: 80 mmHg
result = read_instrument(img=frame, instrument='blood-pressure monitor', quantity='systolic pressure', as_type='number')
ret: 110 mmHg
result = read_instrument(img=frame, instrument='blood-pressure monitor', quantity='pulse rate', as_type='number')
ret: 82 bpm
